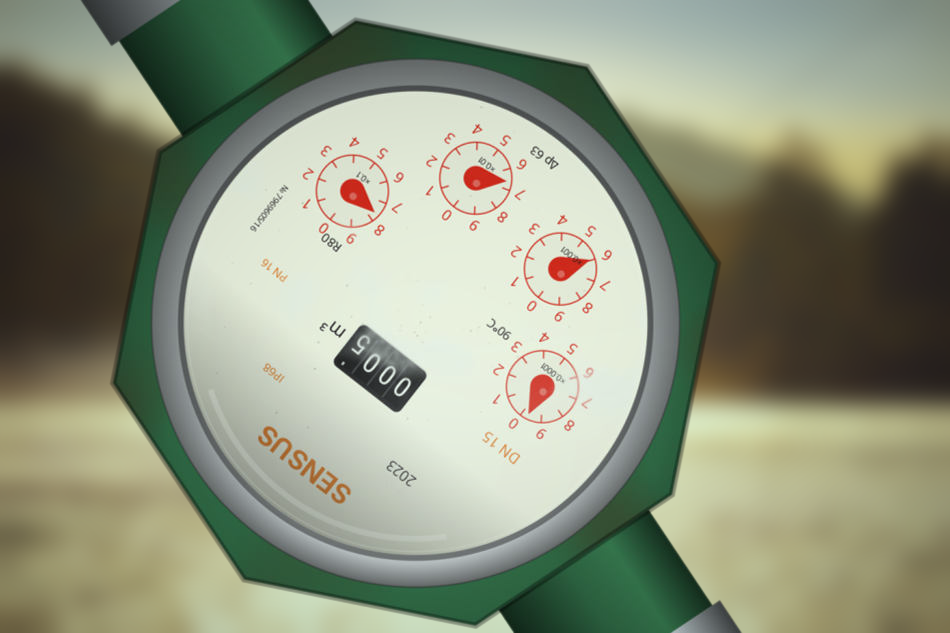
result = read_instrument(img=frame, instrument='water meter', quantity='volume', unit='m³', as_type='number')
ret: 4.7659 m³
